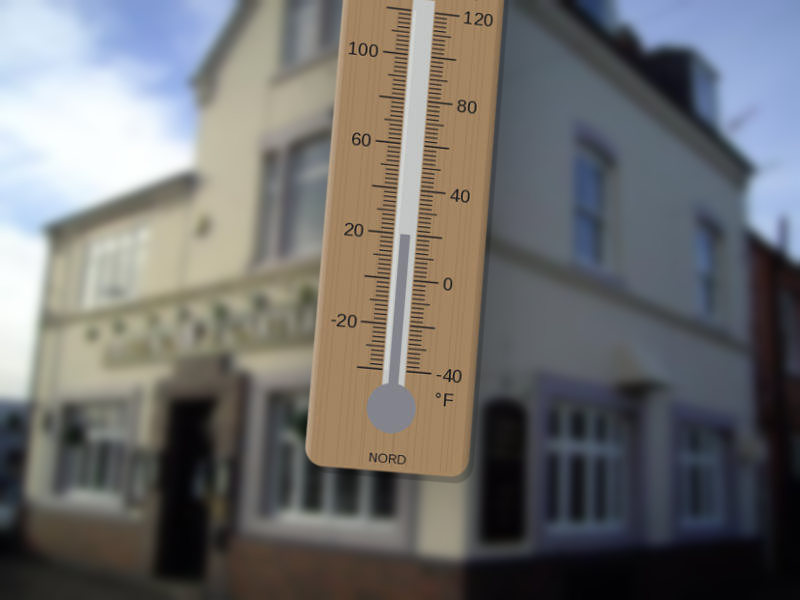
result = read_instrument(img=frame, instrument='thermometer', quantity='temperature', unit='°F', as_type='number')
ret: 20 °F
